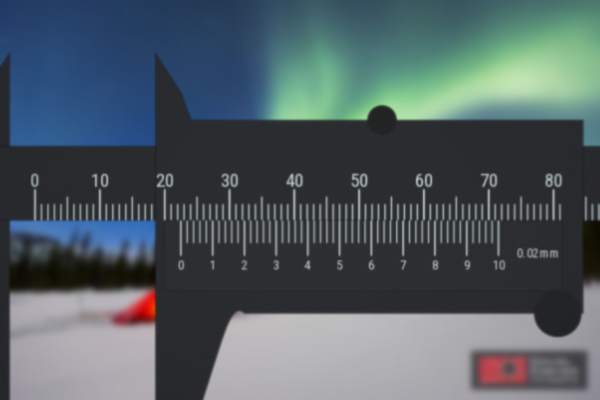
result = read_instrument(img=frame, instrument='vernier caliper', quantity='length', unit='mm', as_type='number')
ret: 22.5 mm
